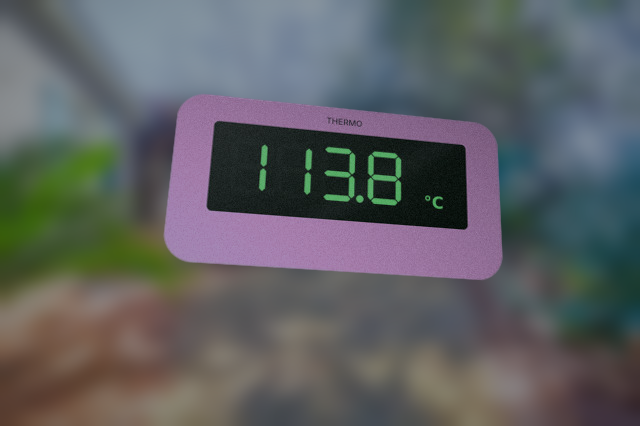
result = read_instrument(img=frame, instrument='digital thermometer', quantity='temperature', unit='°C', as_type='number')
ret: 113.8 °C
